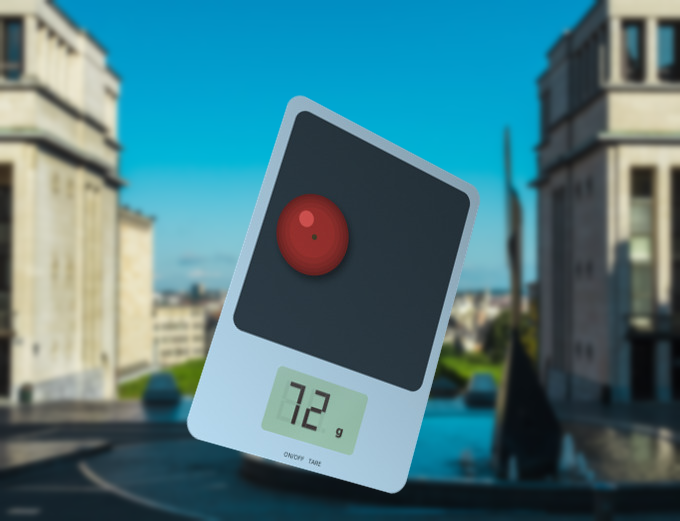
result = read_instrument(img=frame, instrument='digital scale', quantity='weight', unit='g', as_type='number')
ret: 72 g
